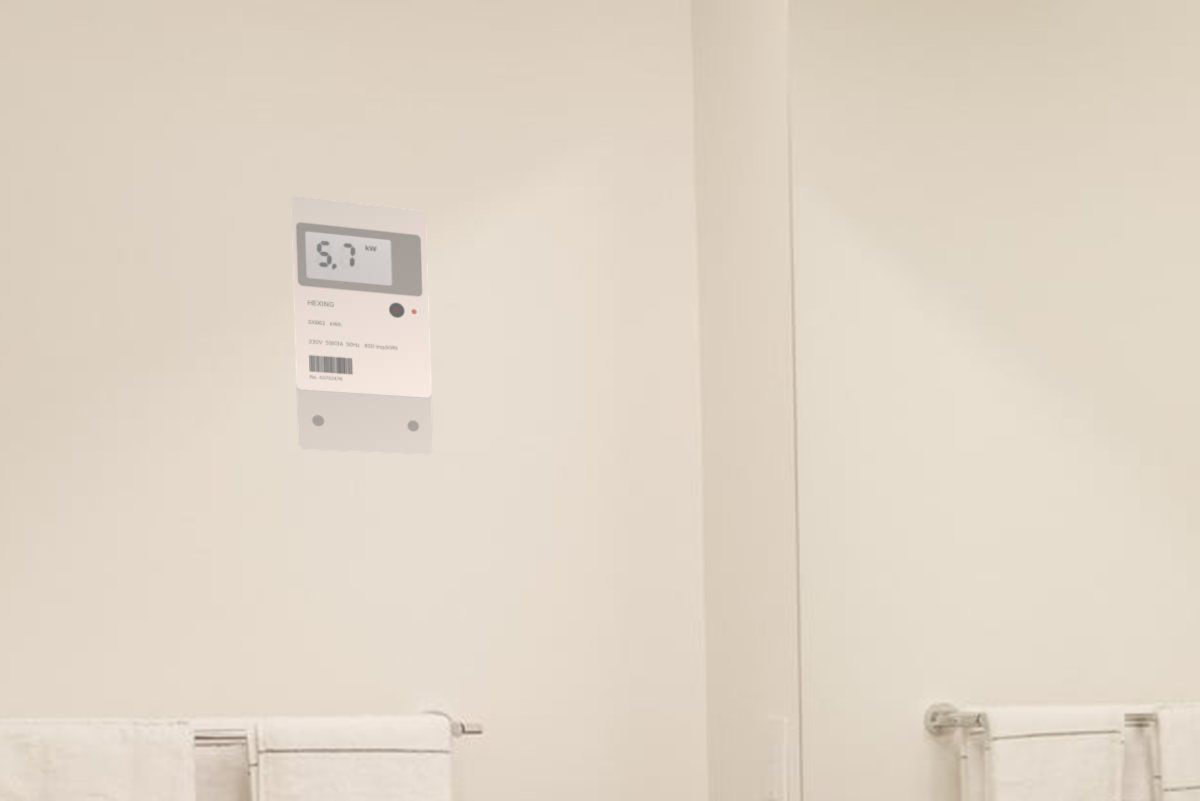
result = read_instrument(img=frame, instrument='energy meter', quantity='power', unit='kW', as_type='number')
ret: 5.7 kW
